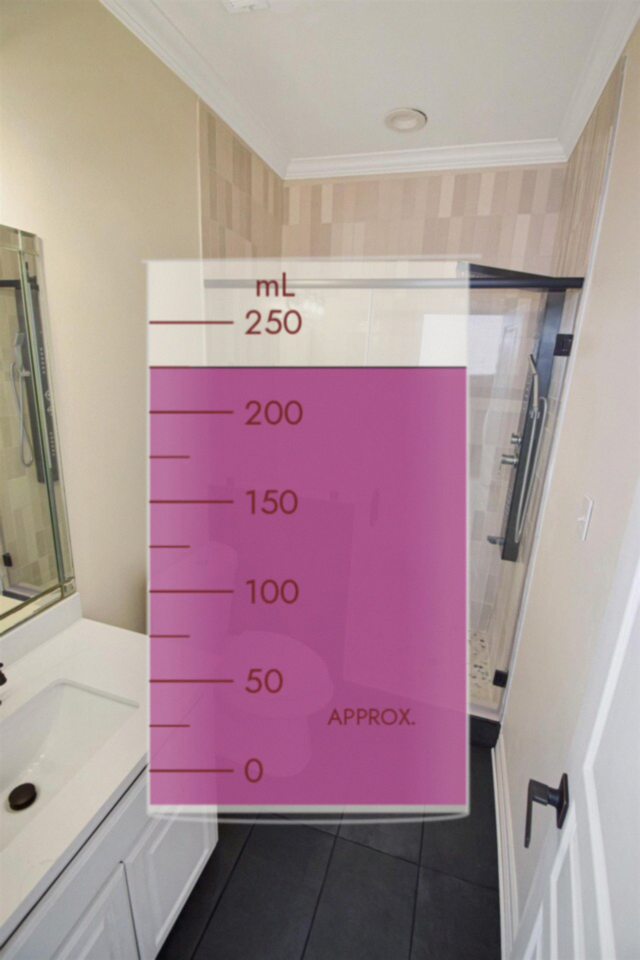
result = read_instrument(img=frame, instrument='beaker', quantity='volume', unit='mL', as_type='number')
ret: 225 mL
